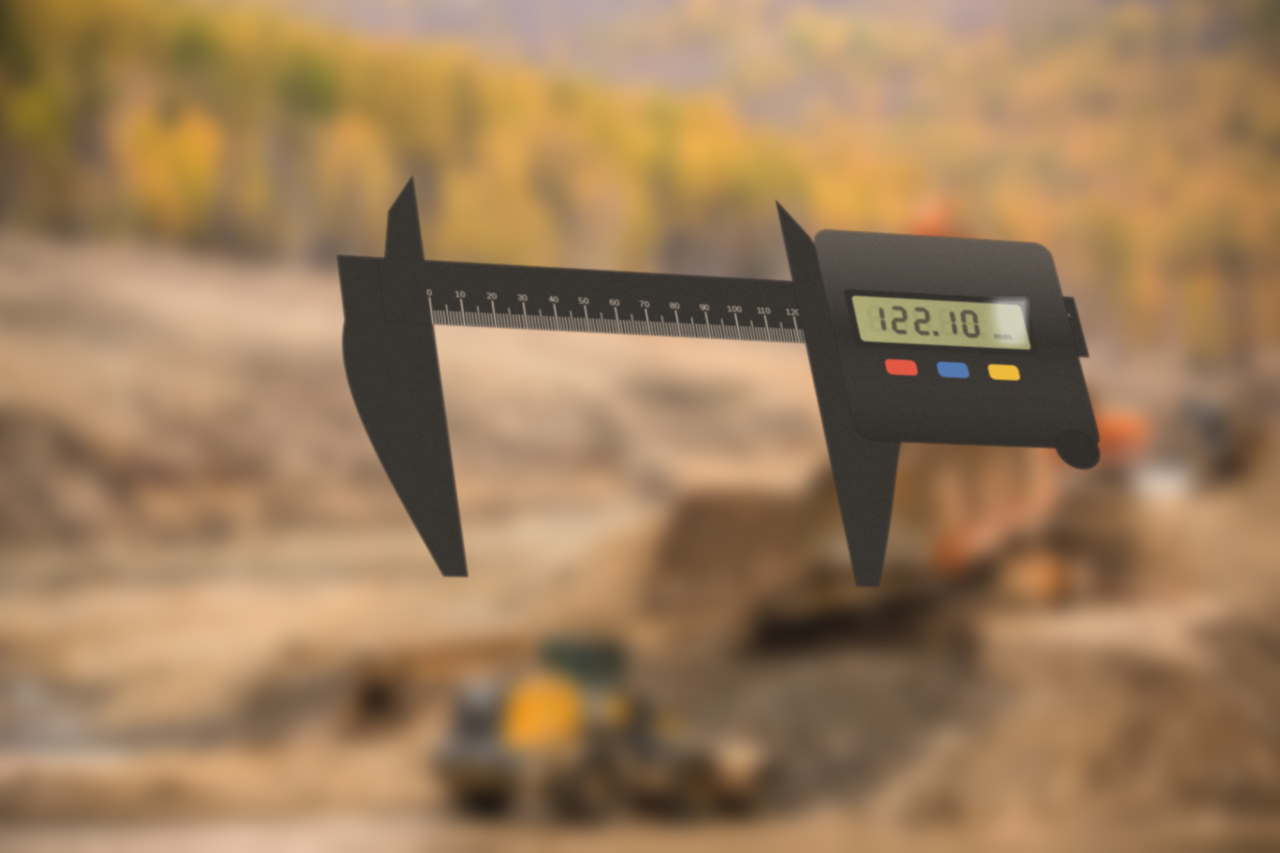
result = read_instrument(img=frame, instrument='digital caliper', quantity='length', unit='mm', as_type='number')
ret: 122.10 mm
